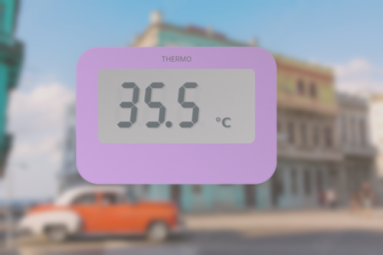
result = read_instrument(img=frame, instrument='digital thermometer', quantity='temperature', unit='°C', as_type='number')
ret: 35.5 °C
